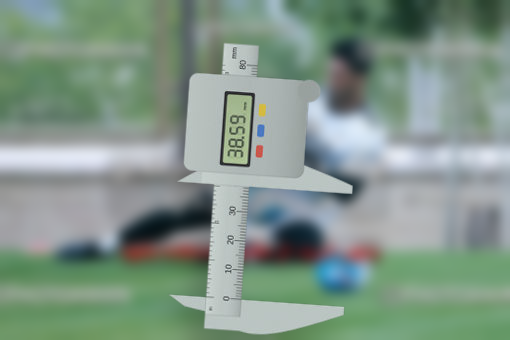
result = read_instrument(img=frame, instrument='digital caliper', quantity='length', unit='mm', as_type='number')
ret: 38.59 mm
